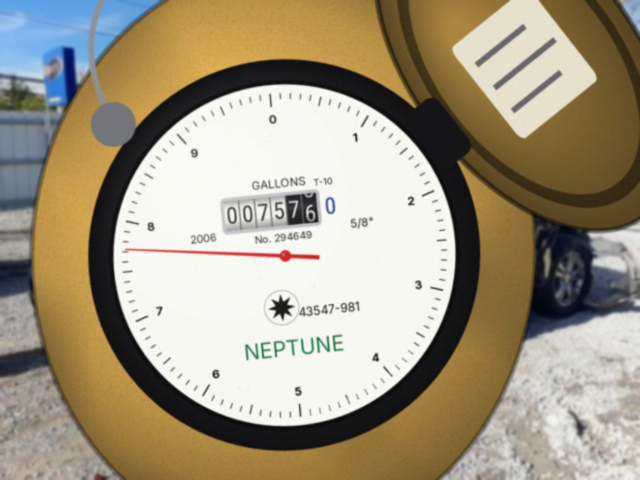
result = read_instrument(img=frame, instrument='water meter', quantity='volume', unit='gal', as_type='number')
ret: 75757.7 gal
